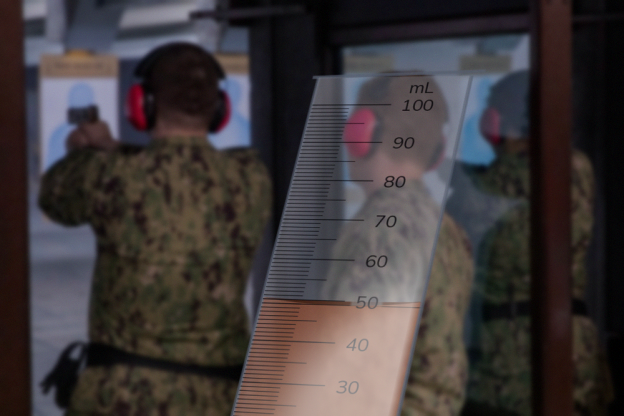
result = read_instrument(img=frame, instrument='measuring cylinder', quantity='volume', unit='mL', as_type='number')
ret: 49 mL
